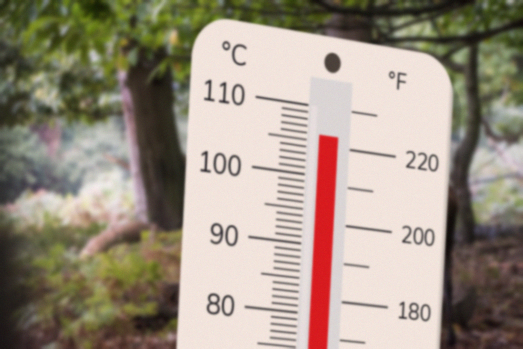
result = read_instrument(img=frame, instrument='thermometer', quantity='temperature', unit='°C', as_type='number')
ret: 106 °C
